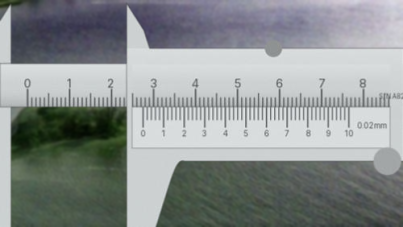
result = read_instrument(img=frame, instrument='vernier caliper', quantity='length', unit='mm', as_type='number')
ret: 27.5 mm
